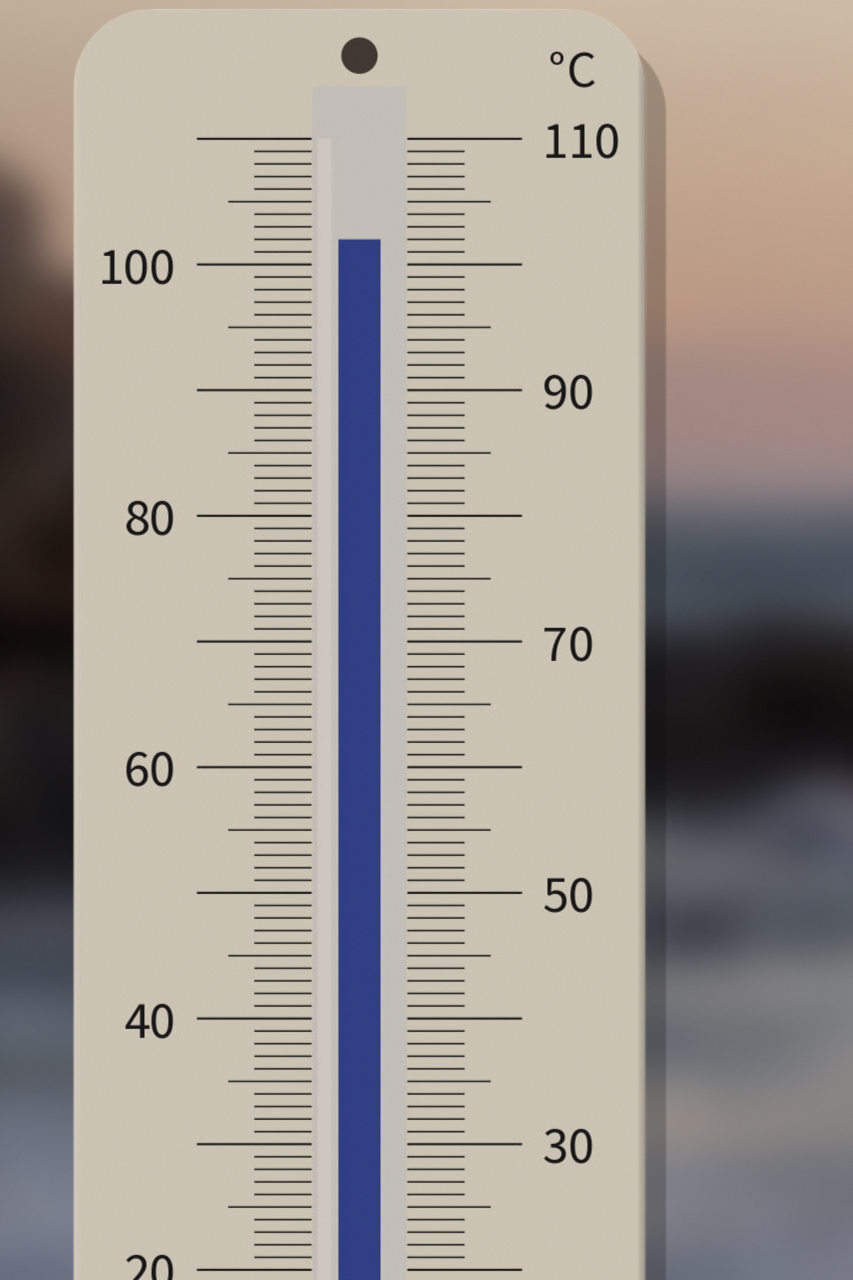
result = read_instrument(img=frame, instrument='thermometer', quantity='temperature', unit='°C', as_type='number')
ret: 102 °C
